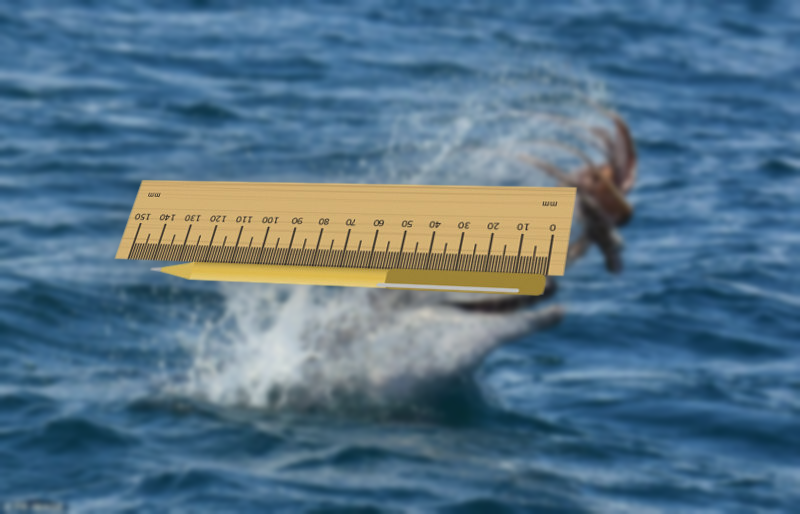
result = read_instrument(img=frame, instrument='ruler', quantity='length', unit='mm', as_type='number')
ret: 140 mm
